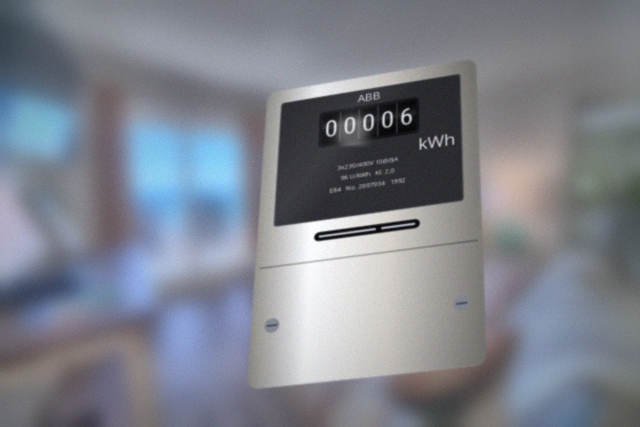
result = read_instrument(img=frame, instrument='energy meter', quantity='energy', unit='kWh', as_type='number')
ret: 6 kWh
